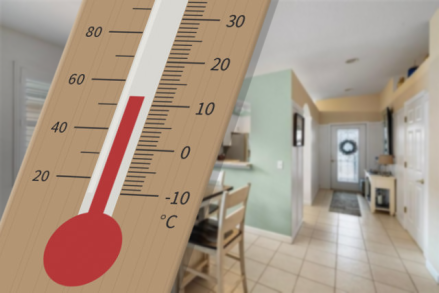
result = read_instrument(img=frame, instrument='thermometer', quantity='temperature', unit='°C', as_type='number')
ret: 12 °C
